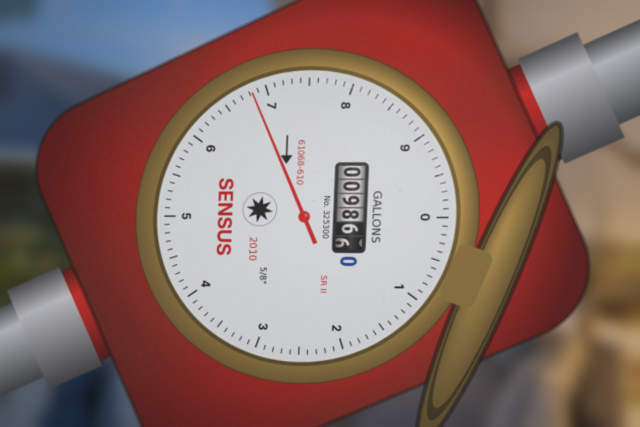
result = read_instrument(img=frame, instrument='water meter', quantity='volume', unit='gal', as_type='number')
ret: 98656.8 gal
